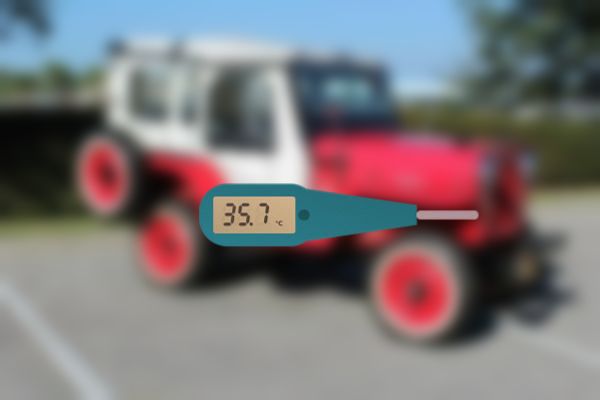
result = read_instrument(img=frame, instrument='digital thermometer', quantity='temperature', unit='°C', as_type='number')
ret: 35.7 °C
